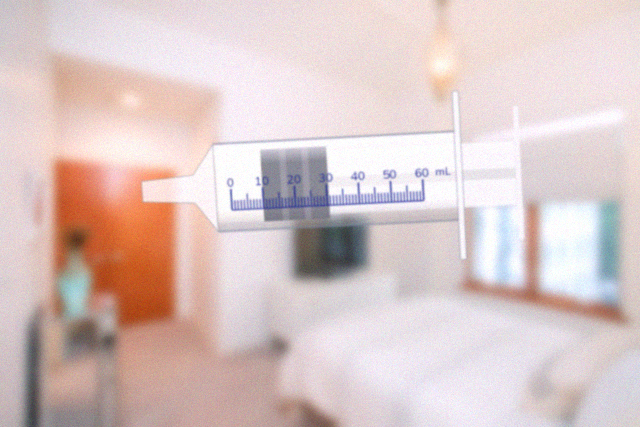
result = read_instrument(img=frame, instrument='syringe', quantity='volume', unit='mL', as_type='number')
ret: 10 mL
